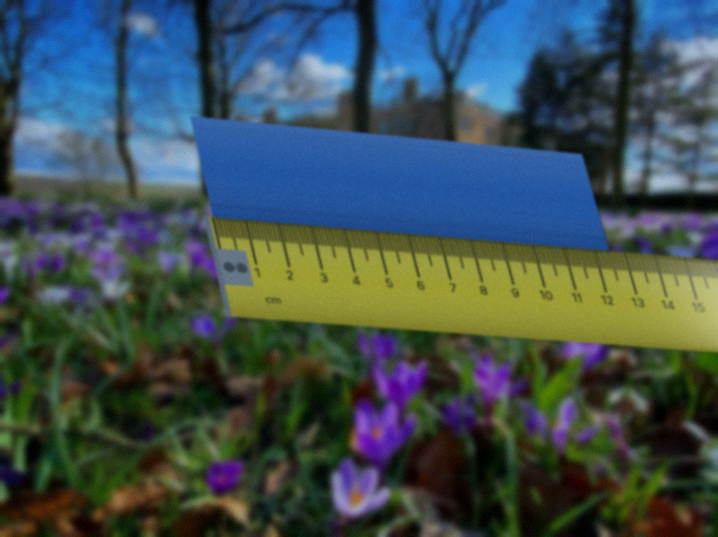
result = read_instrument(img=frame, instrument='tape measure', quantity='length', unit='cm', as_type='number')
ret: 12.5 cm
